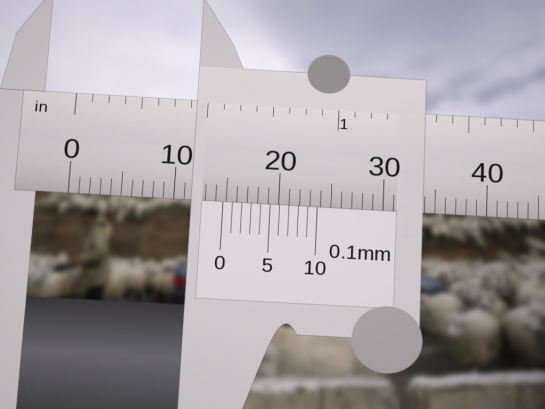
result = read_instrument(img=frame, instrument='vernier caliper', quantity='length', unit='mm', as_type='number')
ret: 14.7 mm
